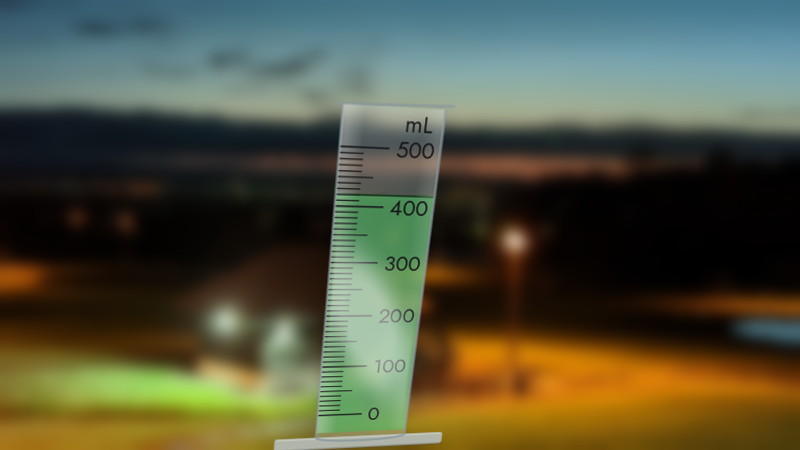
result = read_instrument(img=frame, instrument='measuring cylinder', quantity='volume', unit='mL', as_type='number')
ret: 420 mL
